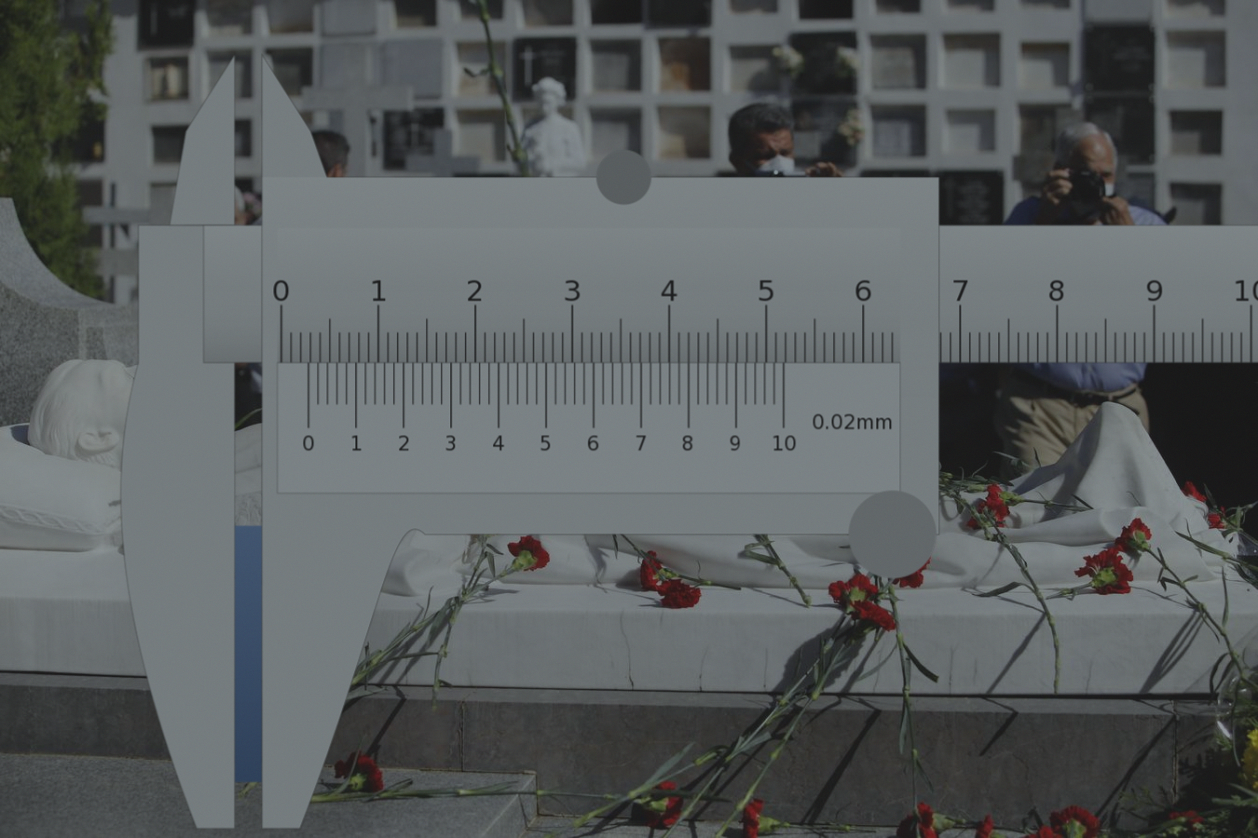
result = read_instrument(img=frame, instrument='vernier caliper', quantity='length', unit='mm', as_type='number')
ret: 2.8 mm
